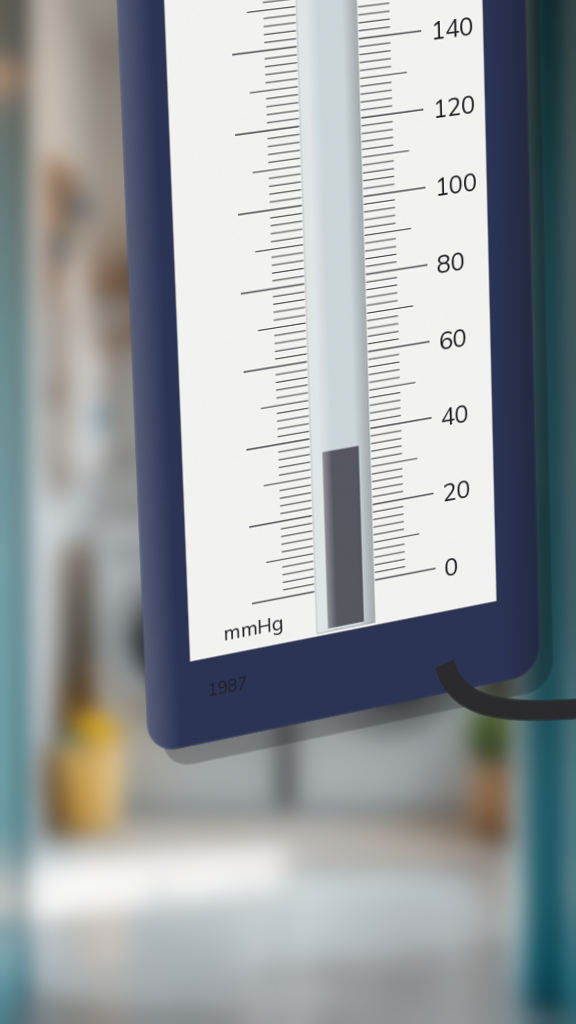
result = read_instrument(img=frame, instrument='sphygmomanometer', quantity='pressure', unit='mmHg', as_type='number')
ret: 36 mmHg
